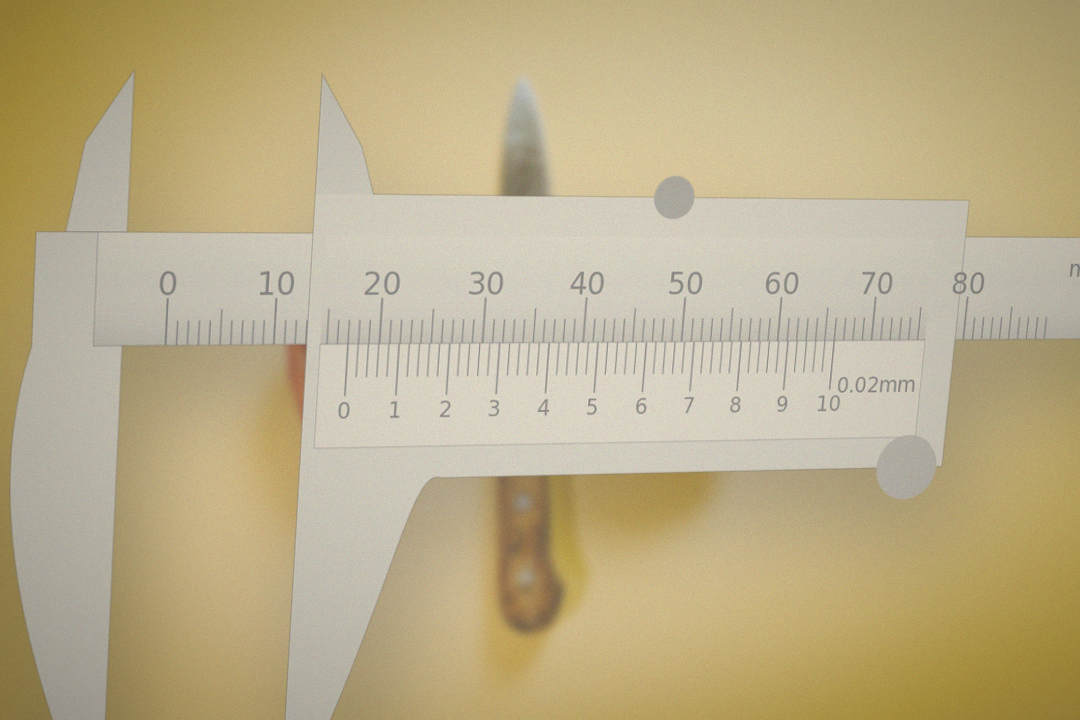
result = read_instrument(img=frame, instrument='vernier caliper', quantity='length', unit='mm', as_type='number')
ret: 17.0 mm
